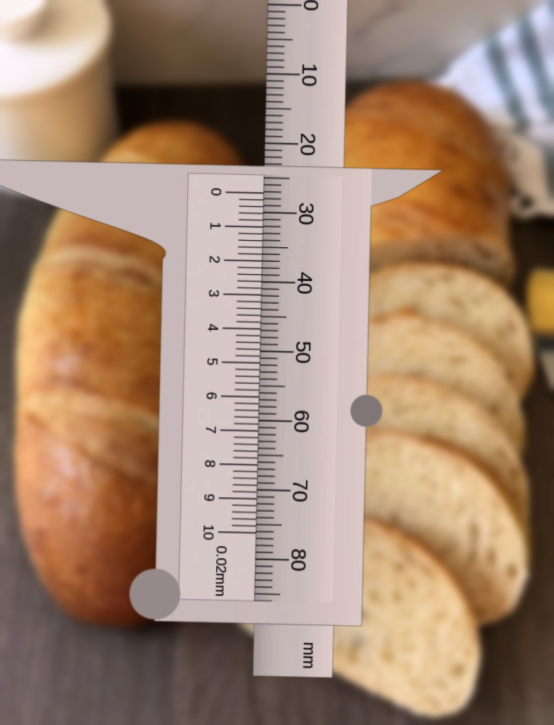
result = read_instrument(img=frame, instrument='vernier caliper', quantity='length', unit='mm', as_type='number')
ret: 27.2 mm
